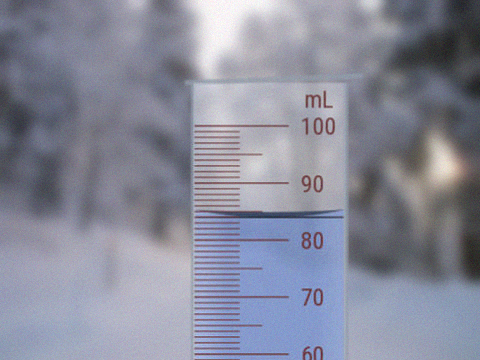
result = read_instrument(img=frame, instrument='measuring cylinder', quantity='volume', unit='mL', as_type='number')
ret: 84 mL
